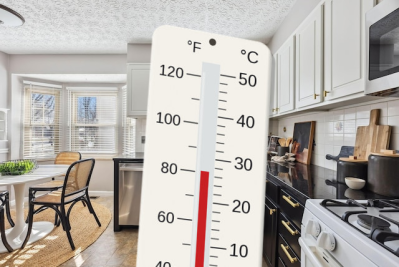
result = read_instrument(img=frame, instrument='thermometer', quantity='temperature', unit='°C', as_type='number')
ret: 27 °C
